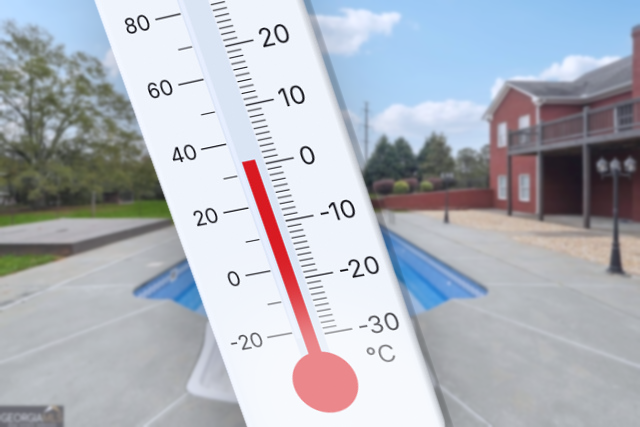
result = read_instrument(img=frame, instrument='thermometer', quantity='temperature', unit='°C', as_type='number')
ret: 1 °C
